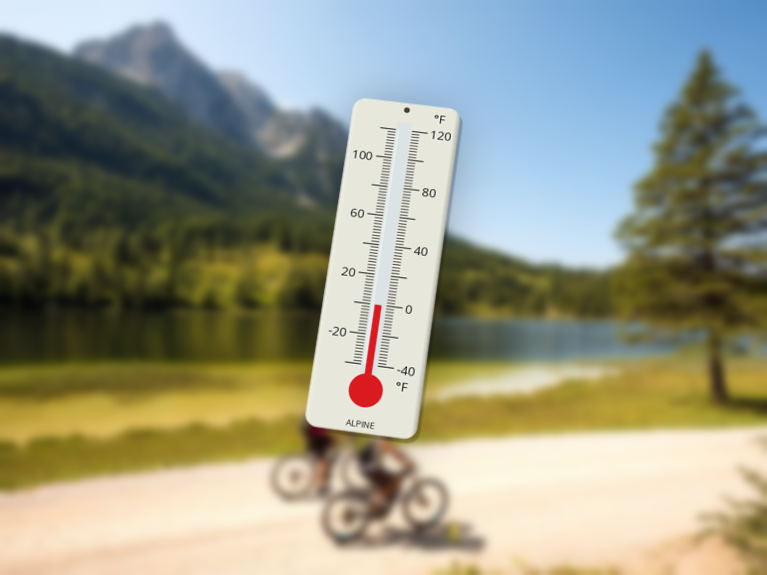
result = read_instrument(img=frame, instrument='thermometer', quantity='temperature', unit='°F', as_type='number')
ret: 0 °F
